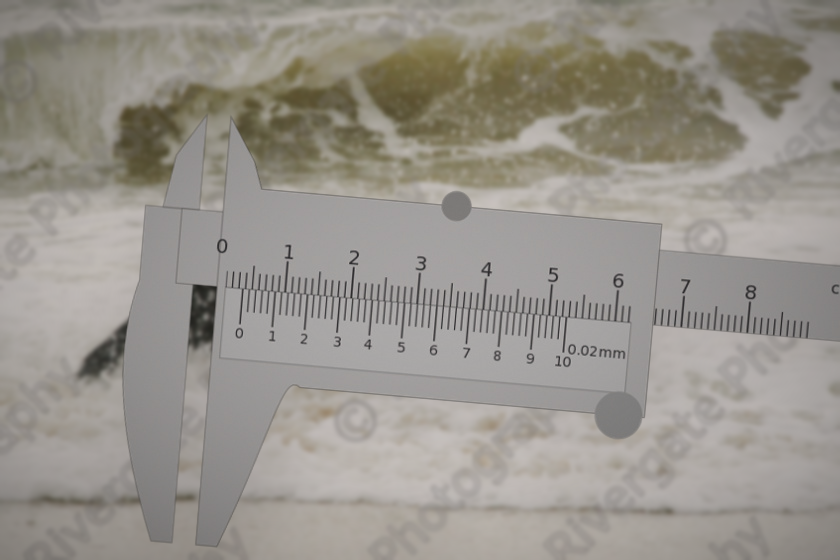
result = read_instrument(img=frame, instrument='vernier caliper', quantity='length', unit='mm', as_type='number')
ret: 3.6 mm
